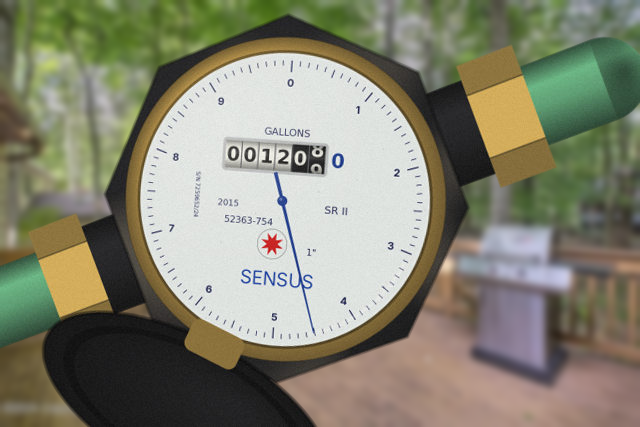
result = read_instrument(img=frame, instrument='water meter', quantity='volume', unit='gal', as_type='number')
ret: 12084.5 gal
